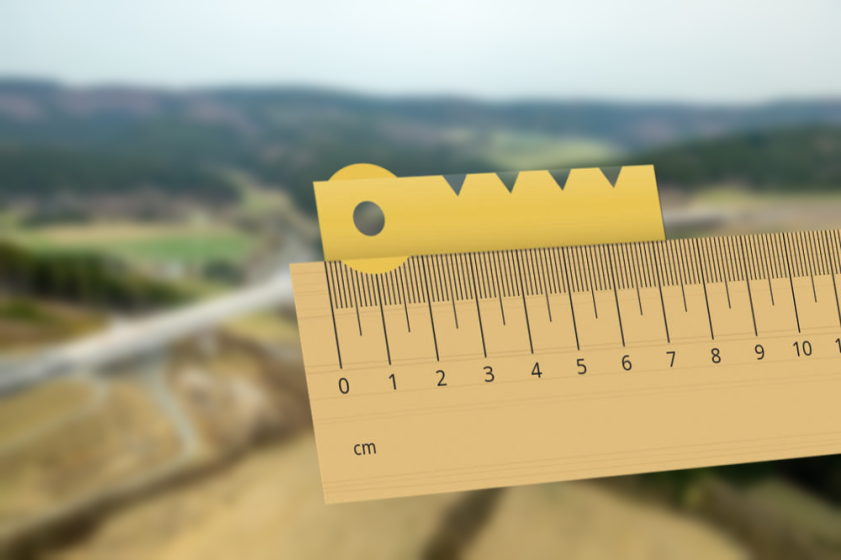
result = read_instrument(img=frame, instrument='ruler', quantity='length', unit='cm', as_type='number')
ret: 7.3 cm
